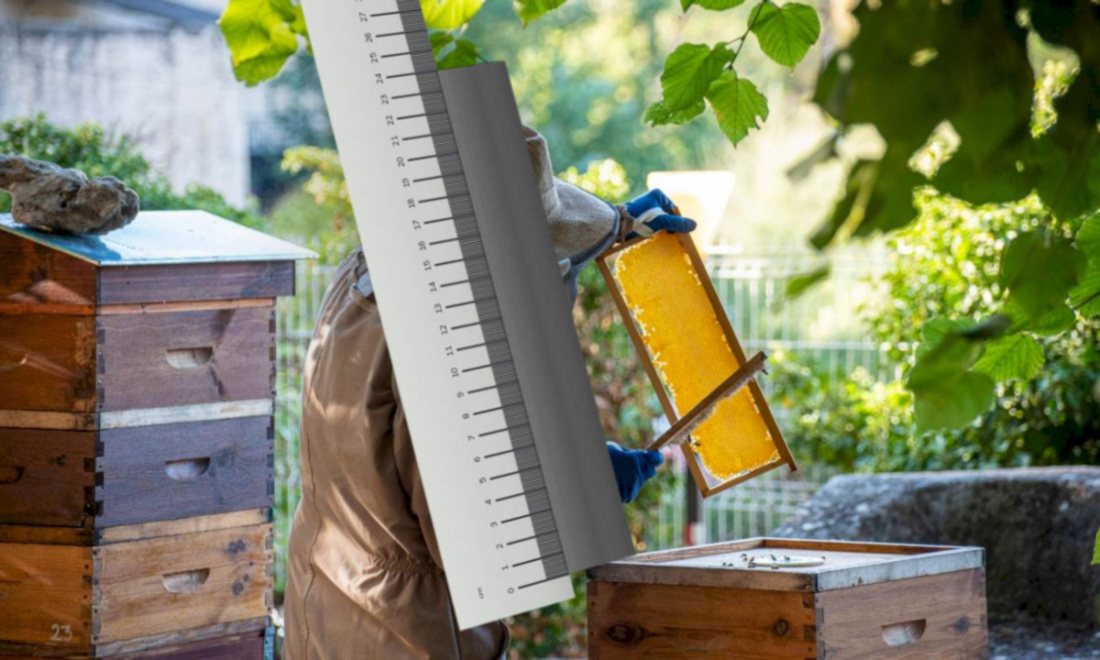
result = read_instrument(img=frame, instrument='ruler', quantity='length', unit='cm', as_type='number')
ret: 24 cm
